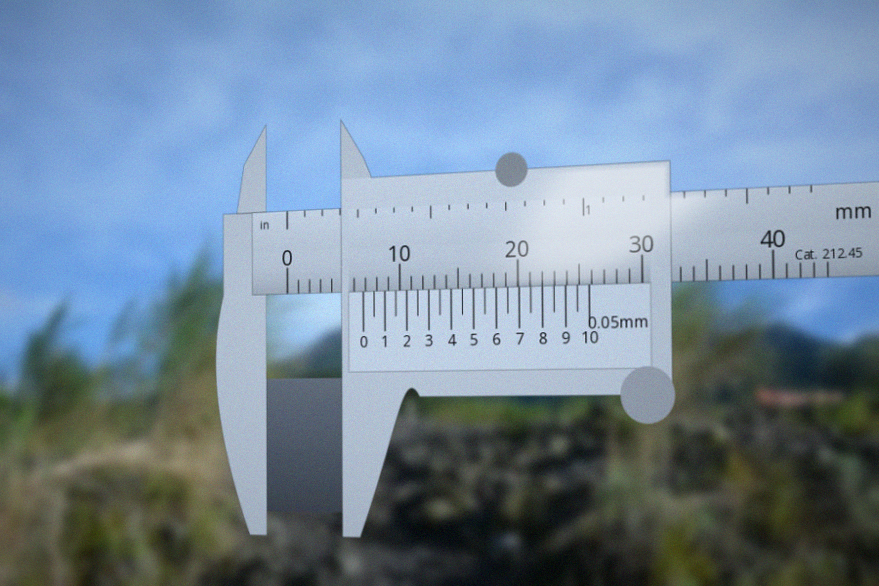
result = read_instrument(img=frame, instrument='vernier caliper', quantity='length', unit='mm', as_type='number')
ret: 6.8 mm
